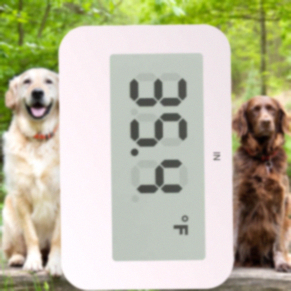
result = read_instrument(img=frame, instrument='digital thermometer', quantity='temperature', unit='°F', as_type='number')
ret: 35.4 °F
